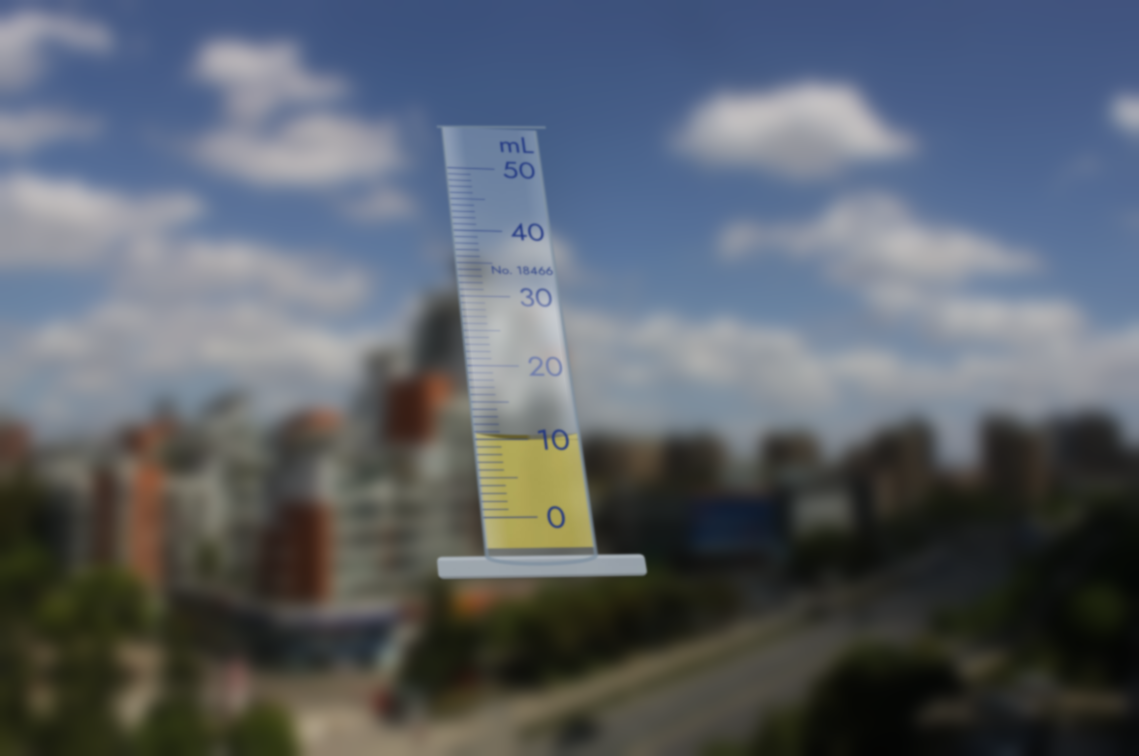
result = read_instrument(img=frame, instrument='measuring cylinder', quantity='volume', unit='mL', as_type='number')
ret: 10 mL
